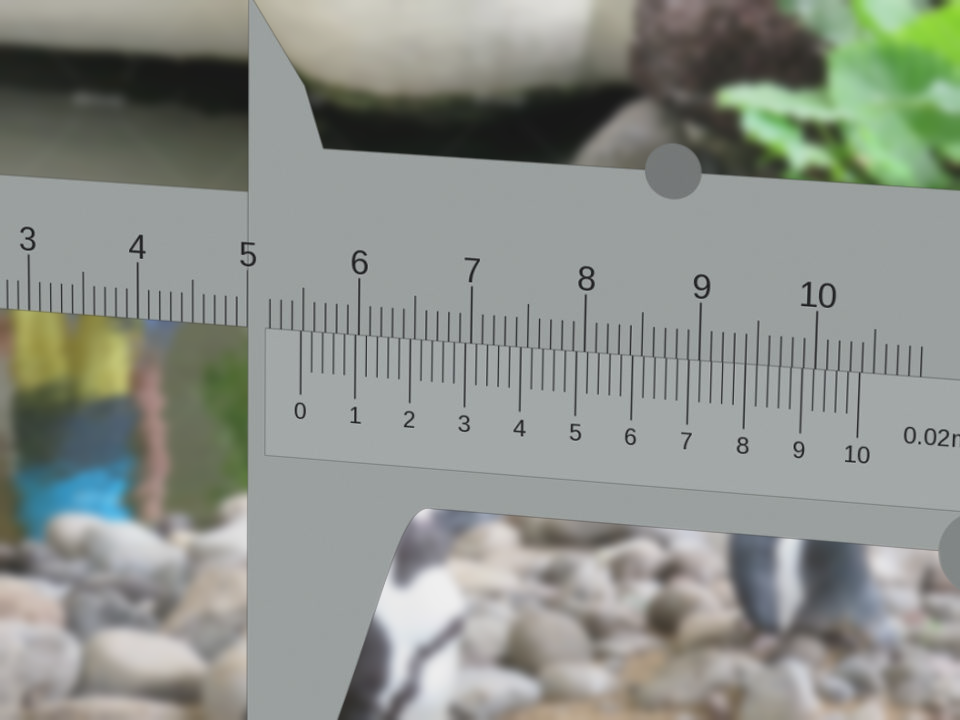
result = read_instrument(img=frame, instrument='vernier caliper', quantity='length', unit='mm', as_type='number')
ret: 54.8 mm
